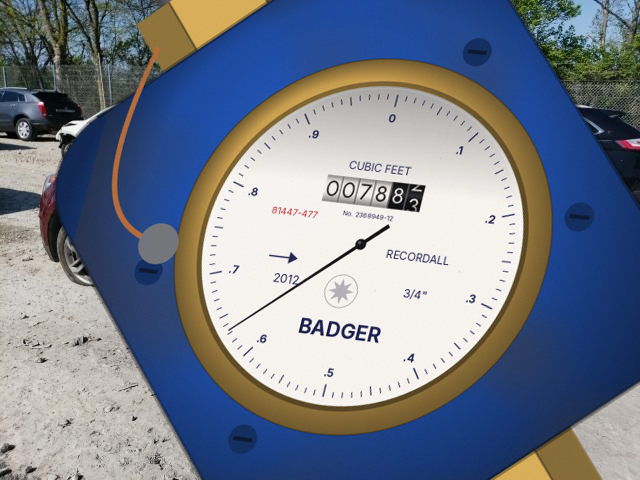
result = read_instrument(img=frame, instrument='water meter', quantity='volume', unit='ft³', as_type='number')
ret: 7882.63 ft³
